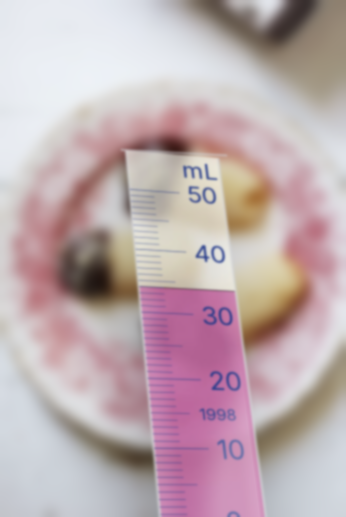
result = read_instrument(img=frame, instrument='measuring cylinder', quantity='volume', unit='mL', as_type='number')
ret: 34 mL
